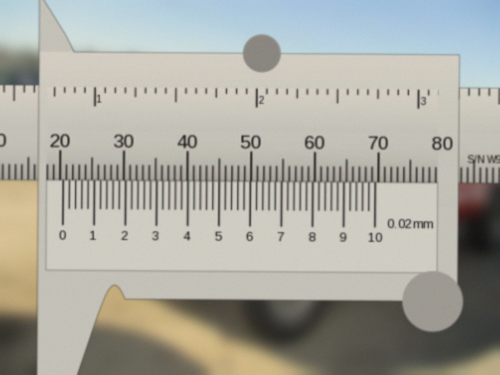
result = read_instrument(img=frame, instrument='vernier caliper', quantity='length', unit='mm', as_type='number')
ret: 20.5 mm
